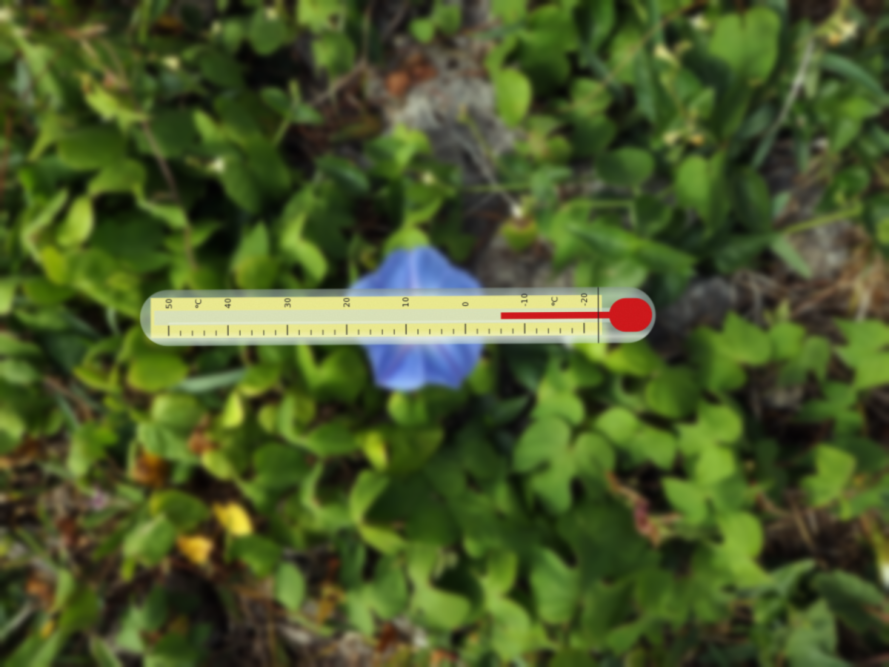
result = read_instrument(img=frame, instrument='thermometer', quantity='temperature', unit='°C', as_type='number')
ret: -6 °C
